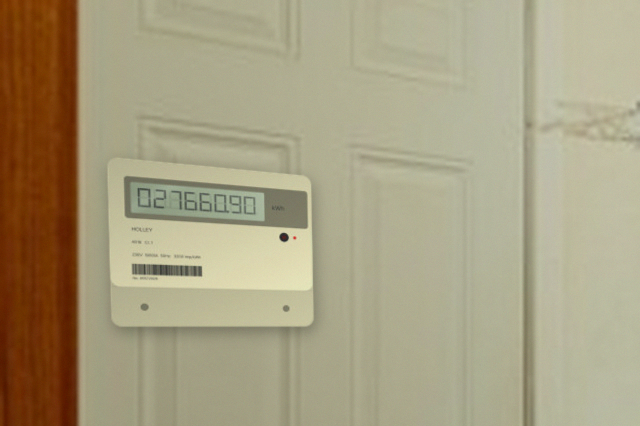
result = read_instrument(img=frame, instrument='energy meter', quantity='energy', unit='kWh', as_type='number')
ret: 27660.90 kWh
